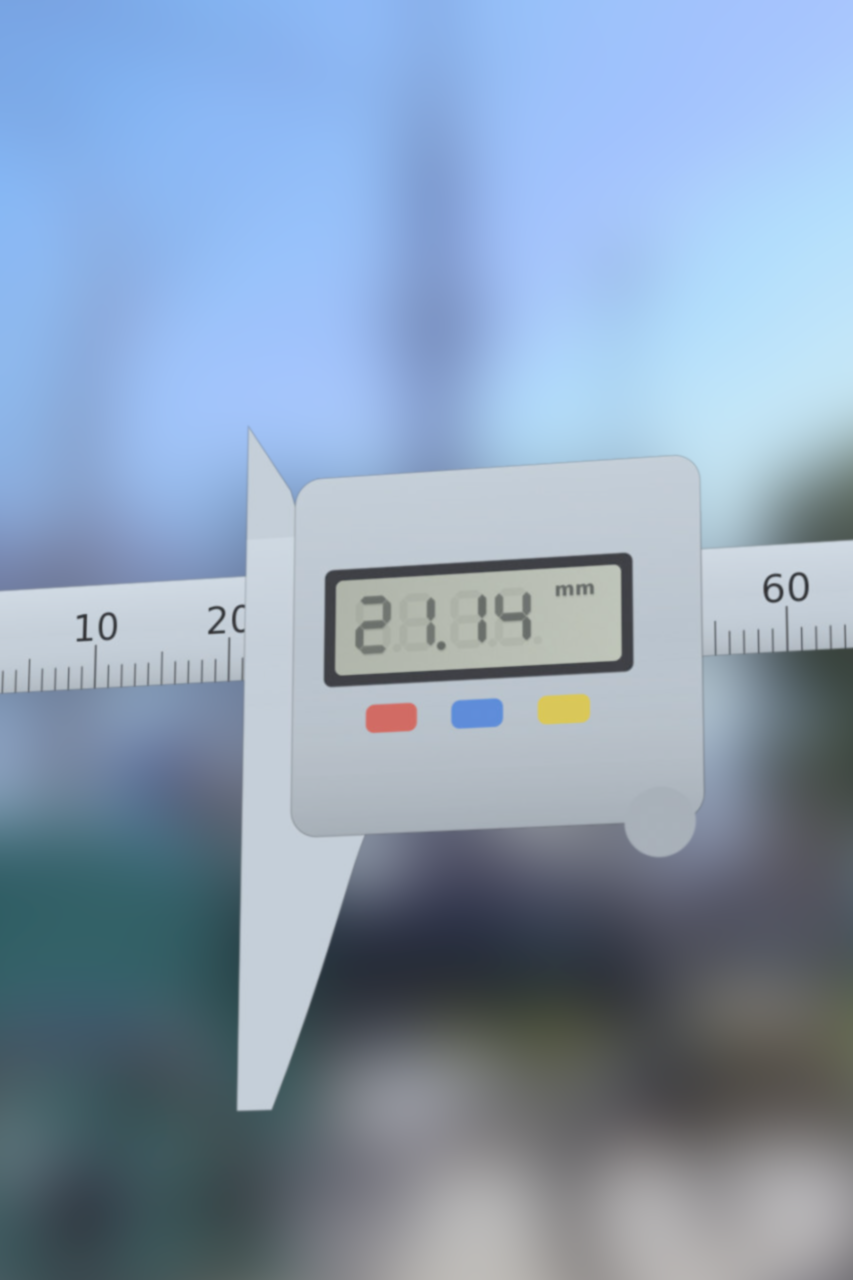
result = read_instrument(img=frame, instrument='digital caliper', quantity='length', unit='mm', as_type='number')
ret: 21.14 mm
